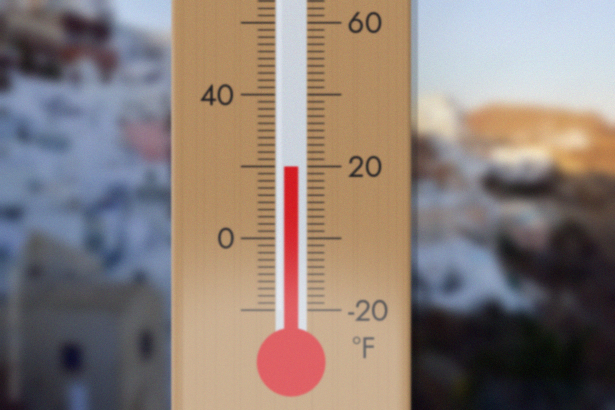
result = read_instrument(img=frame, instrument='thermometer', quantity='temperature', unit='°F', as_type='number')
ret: 20 °F
